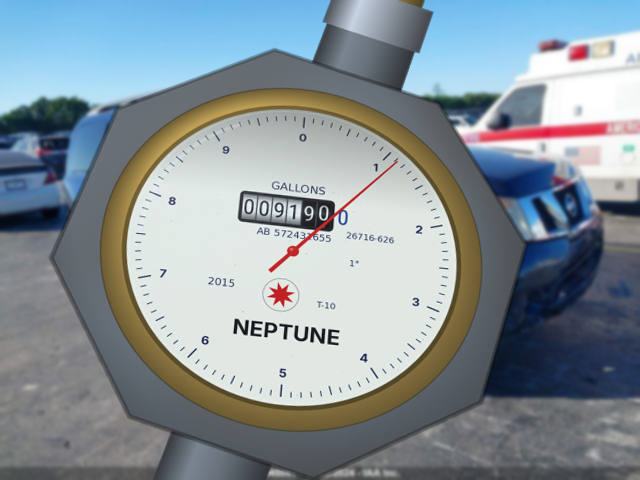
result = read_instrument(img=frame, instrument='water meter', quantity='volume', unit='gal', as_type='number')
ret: 91901.1 gal
